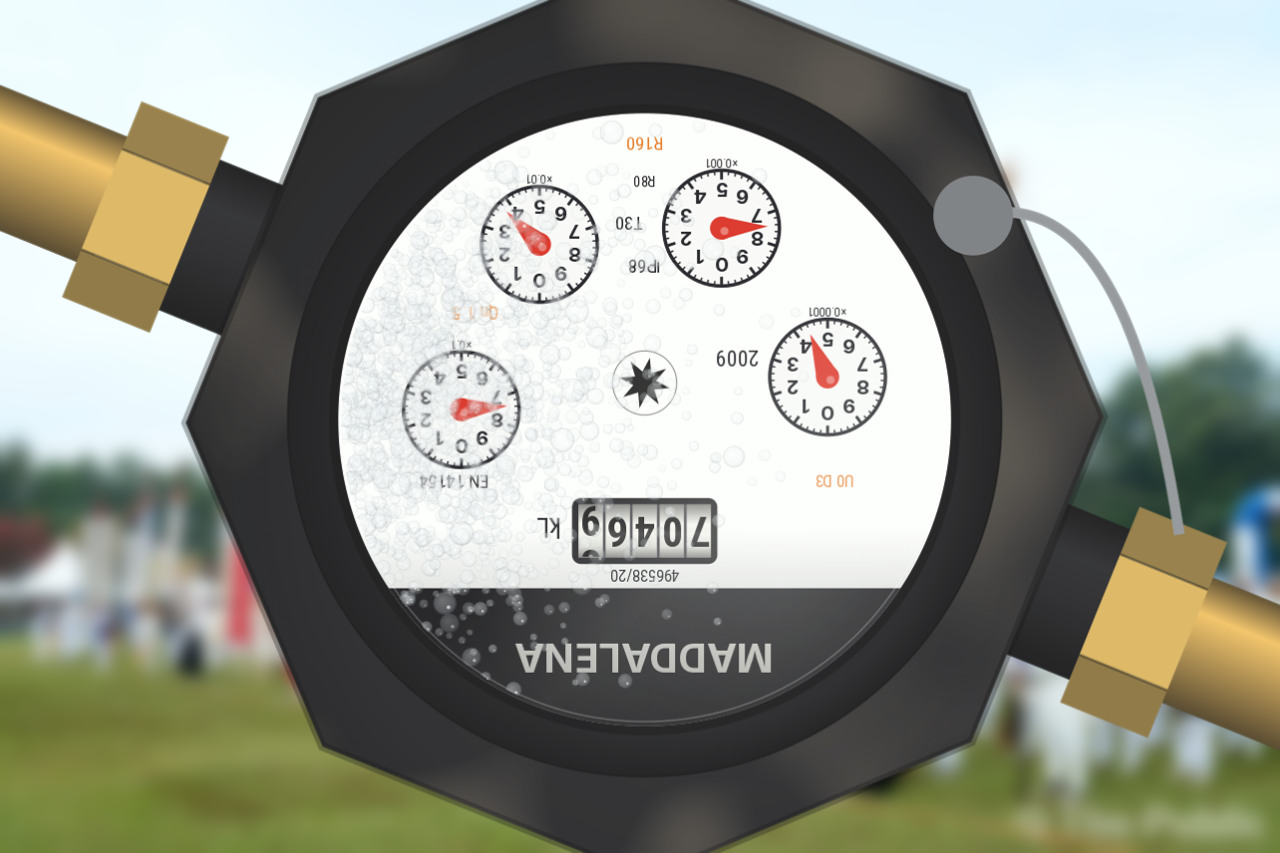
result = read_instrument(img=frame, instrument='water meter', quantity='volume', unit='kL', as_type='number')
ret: 70468.7374 kL
